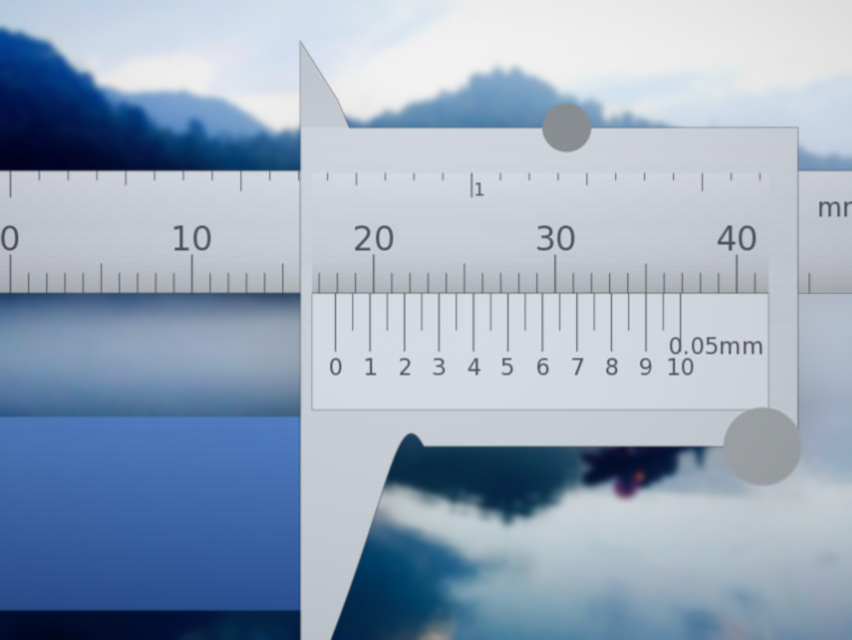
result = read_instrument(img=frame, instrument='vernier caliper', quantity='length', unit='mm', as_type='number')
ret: 17.9 mm
